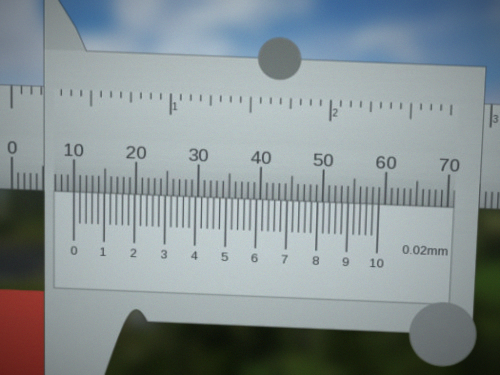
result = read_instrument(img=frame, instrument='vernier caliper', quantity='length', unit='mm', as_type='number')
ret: 10.0 mm
